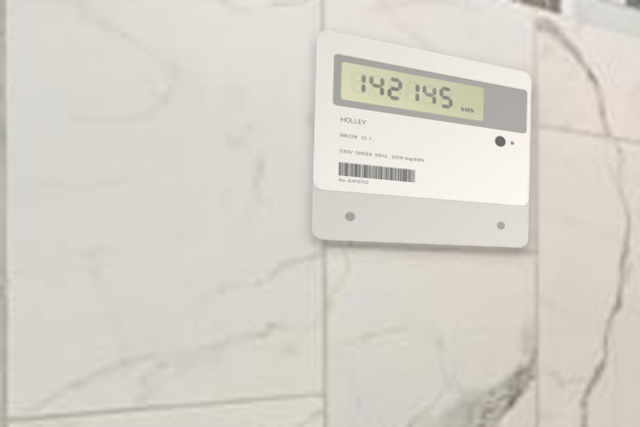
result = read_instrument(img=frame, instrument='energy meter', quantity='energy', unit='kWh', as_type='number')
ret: 142145 kWh
